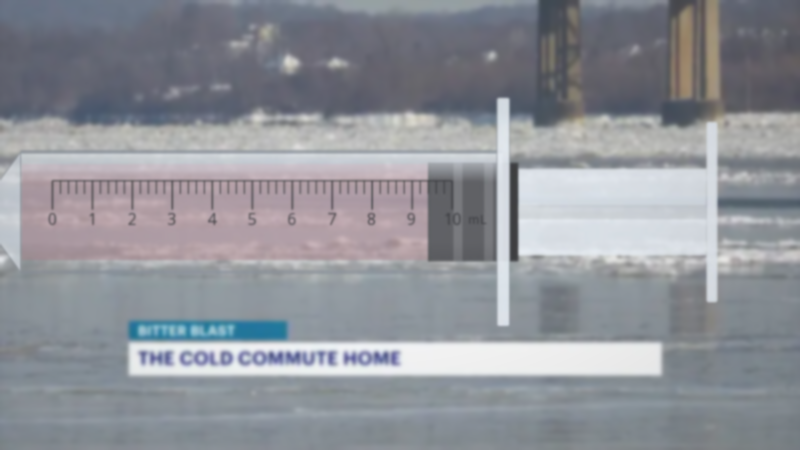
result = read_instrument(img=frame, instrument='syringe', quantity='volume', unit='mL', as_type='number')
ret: 9.4 mL
